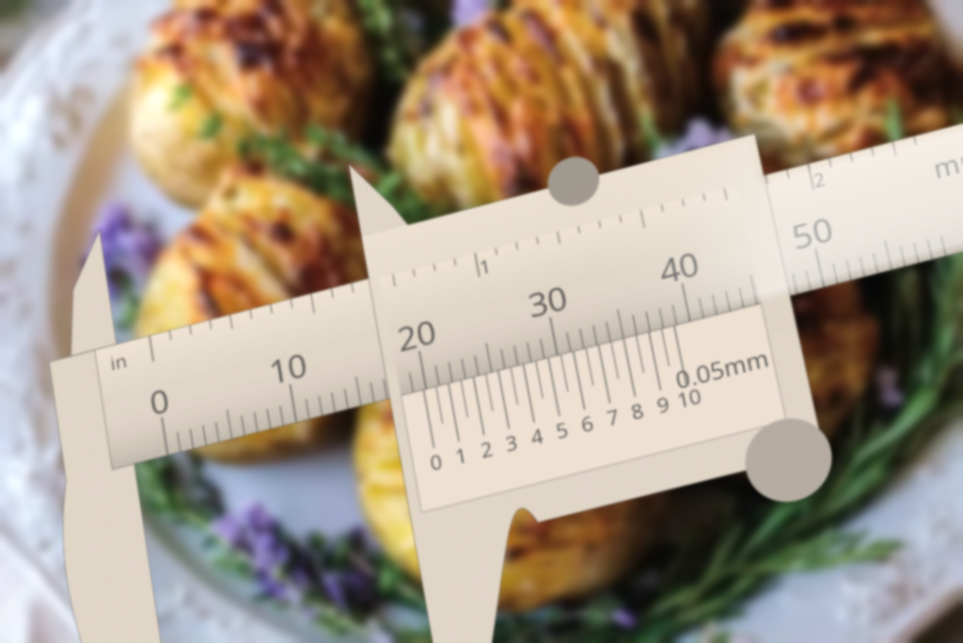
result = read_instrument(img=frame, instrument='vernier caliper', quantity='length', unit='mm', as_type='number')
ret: 19.8 mm
